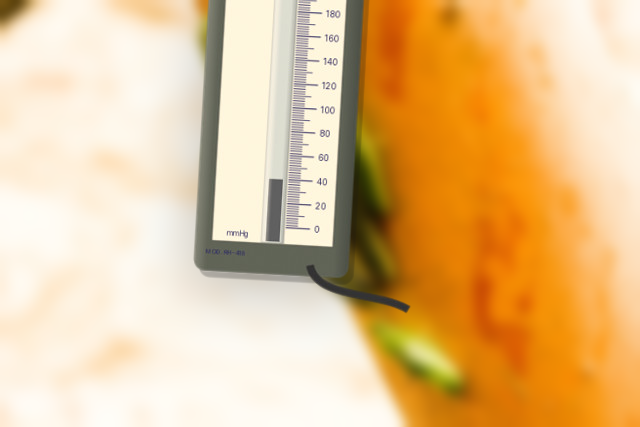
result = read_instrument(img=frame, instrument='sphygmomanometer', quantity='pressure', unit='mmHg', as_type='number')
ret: 40 mmHg
